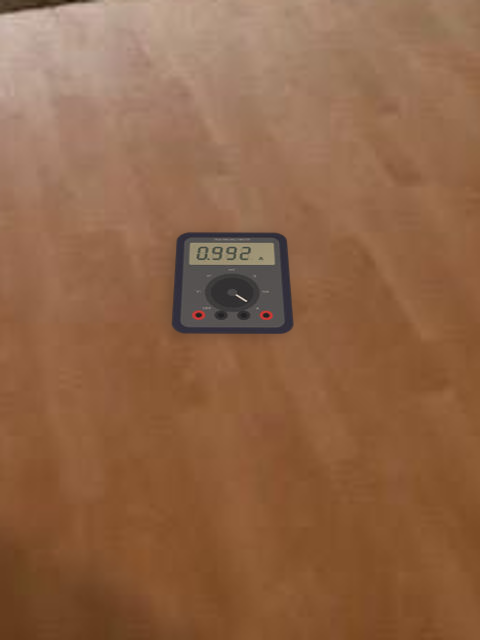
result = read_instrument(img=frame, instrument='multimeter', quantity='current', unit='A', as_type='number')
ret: 0.992 A
